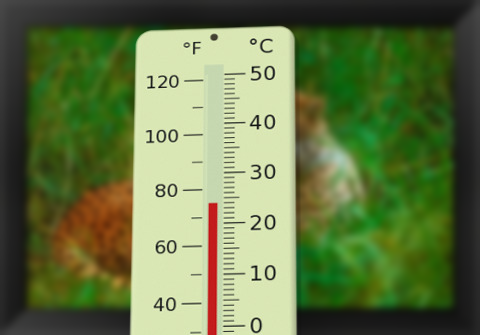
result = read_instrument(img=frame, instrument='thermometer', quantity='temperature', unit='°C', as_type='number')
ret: 24 °C
